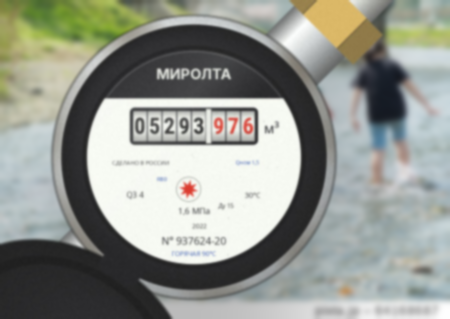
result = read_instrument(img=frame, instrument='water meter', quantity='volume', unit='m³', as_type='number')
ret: 5293.976 m³
